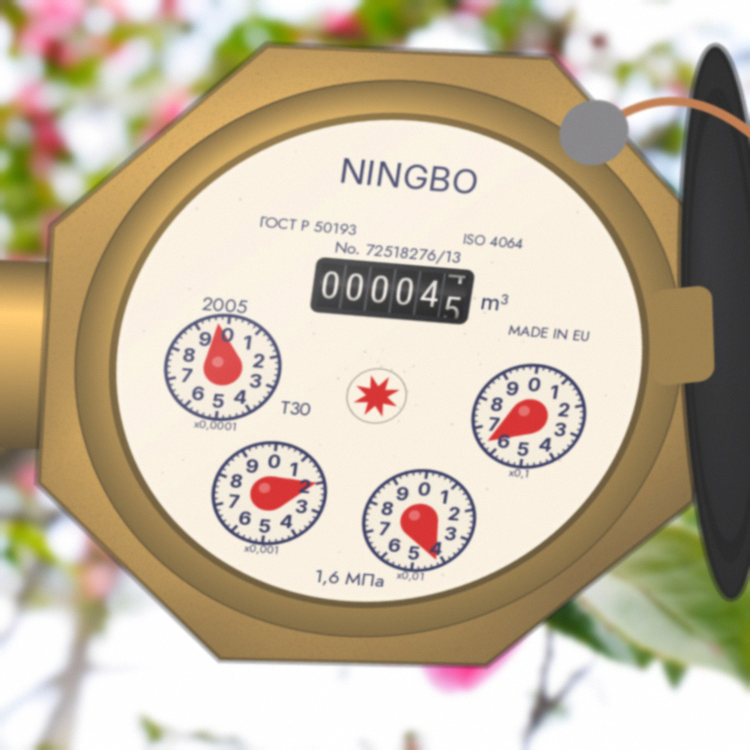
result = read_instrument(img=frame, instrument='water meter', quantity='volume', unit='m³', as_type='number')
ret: 44.6419 m³
